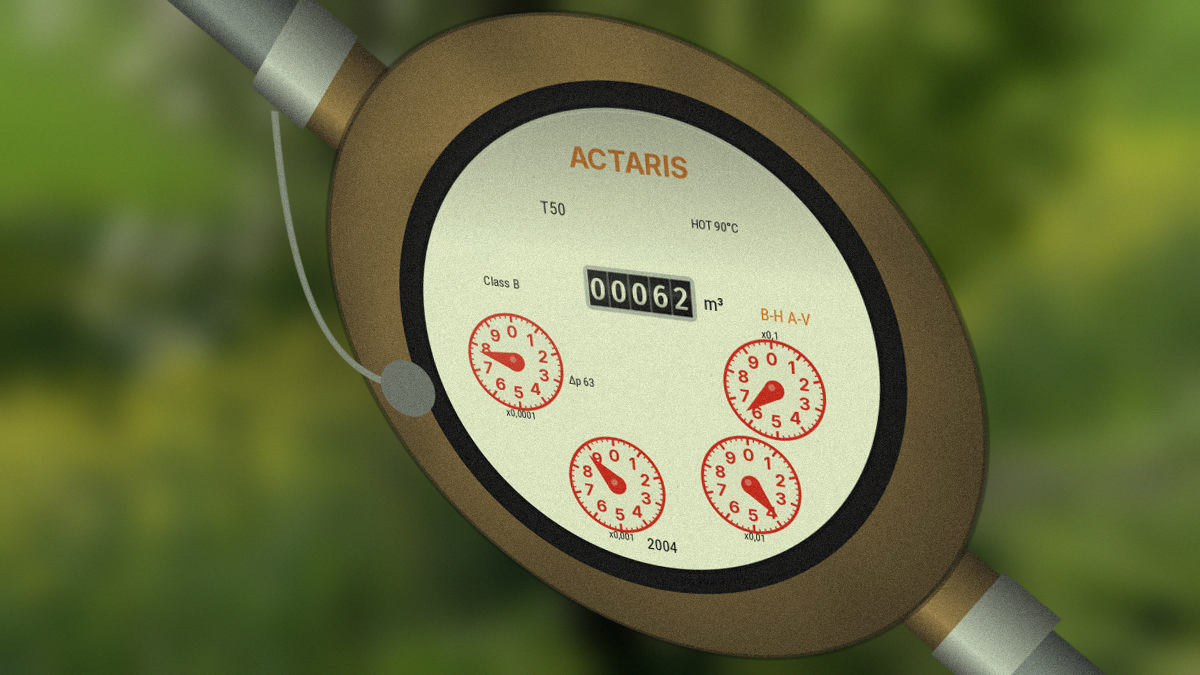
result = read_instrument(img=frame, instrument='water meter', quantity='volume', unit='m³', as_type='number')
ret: 62.6387 m³
